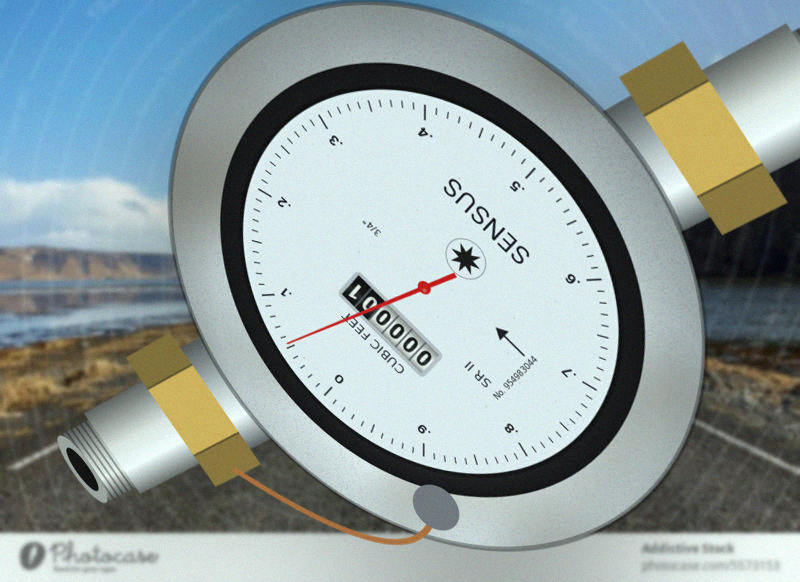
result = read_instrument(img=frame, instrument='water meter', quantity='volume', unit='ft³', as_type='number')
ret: 1.05 ft³
